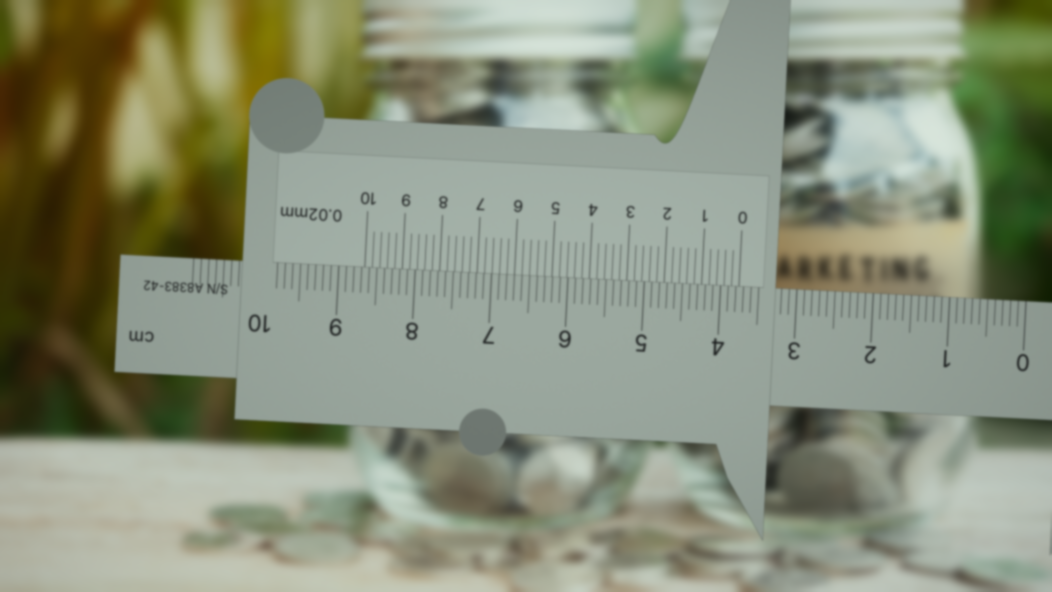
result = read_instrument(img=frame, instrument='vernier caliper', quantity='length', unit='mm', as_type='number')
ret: 37.6 mm
